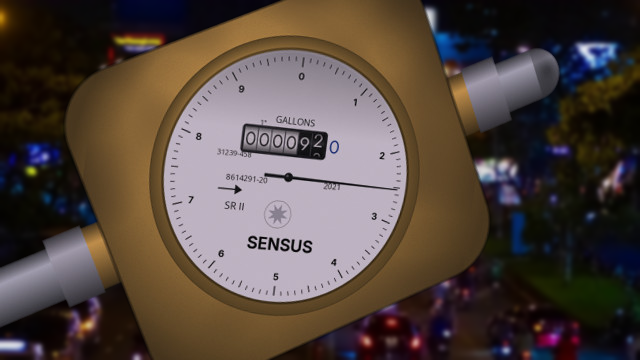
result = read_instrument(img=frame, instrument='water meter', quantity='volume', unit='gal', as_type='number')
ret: 922.5 gal
